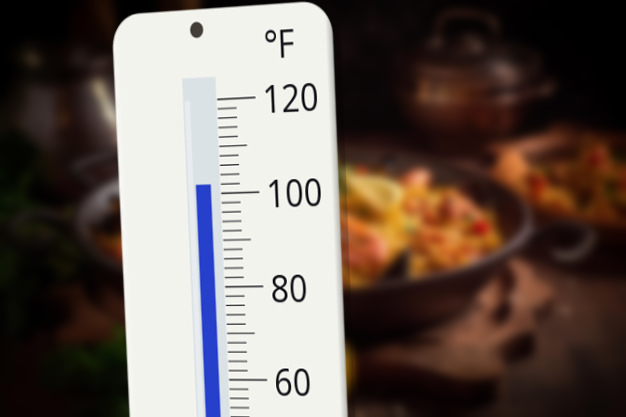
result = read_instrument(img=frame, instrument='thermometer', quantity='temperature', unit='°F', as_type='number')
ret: 102 °F
